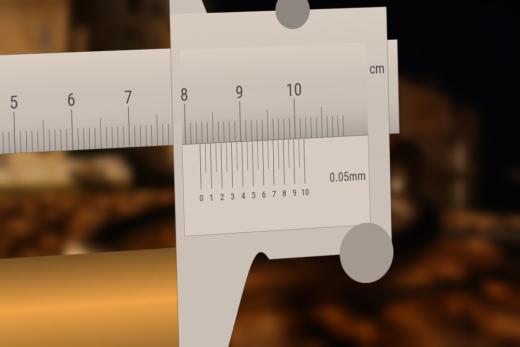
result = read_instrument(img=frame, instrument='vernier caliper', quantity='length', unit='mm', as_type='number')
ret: 82.6 mm
